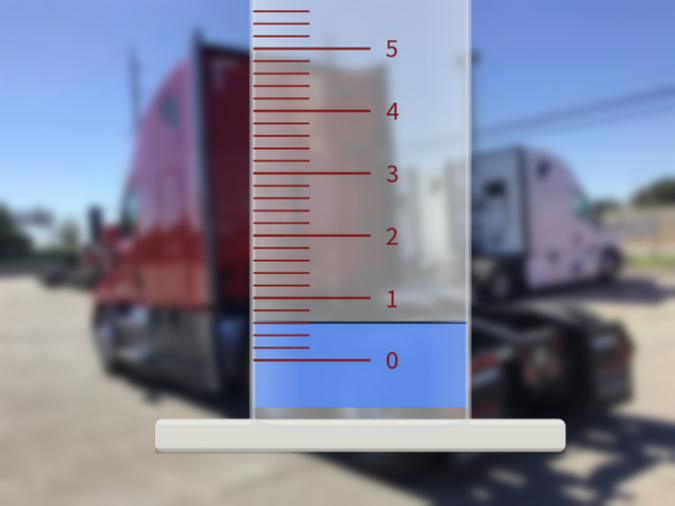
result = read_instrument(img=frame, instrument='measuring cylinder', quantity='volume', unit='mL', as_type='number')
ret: 0.6 mL
